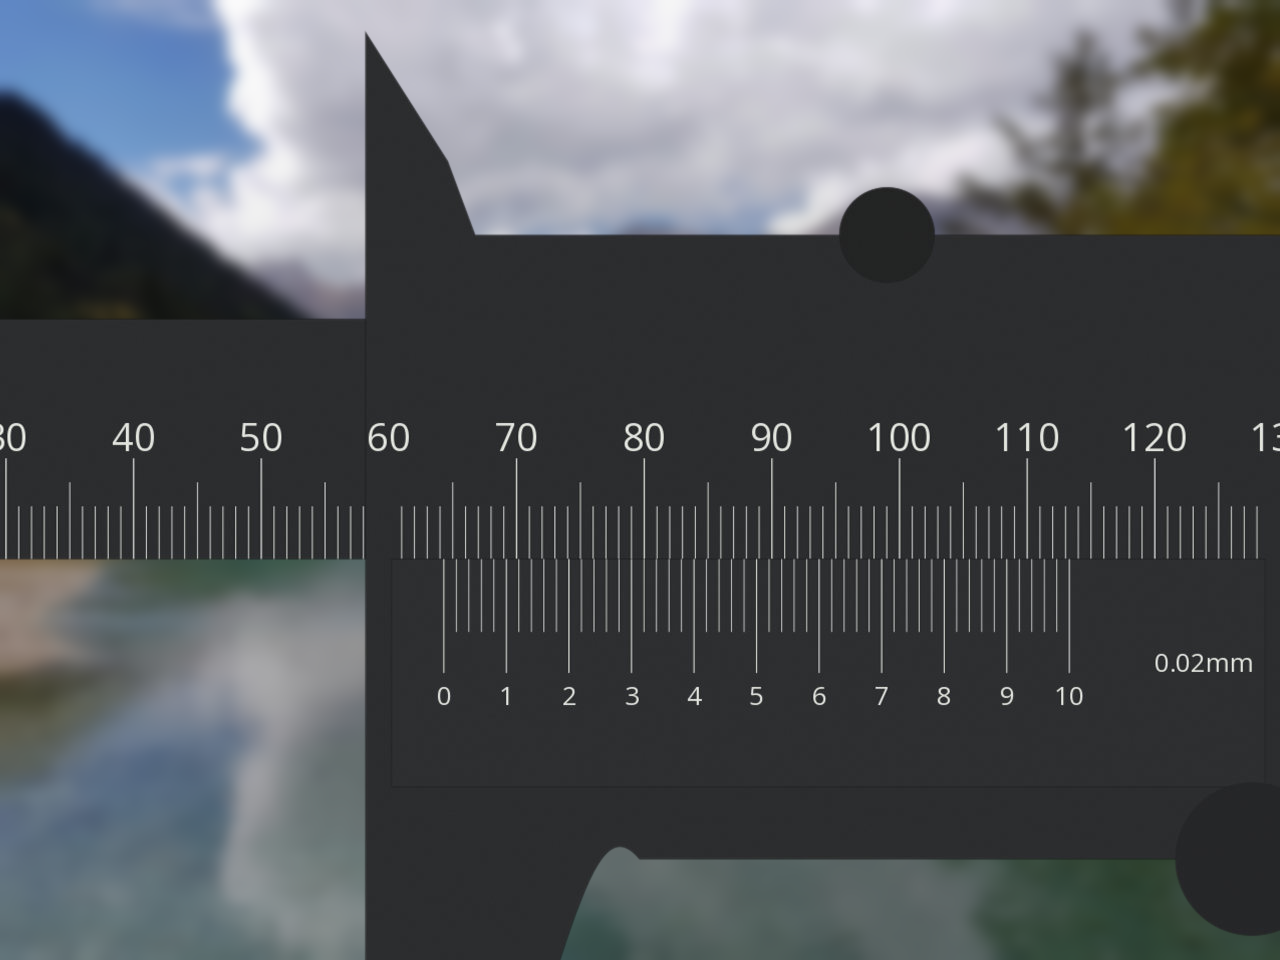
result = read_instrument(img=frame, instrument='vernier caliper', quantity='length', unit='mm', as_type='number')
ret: 64.3 mm
